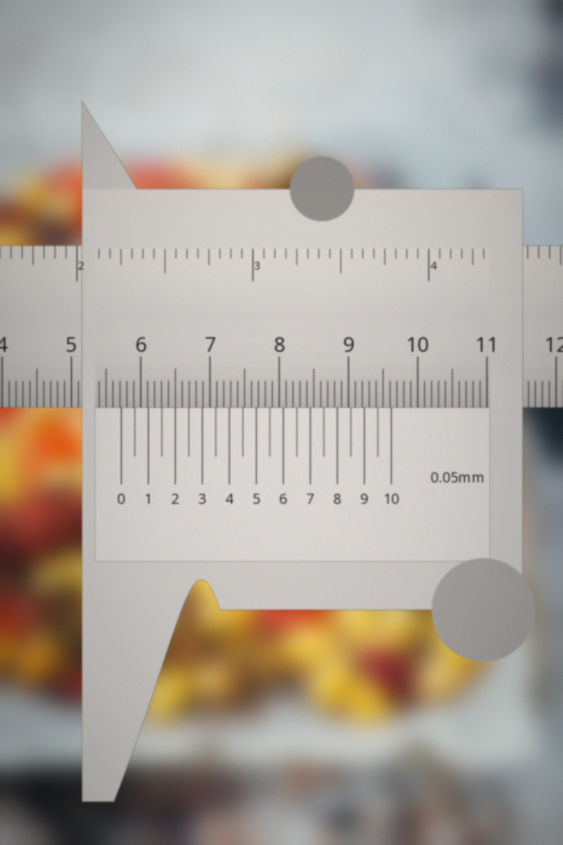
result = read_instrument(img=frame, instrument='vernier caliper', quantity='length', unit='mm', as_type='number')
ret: 57.2 mm
